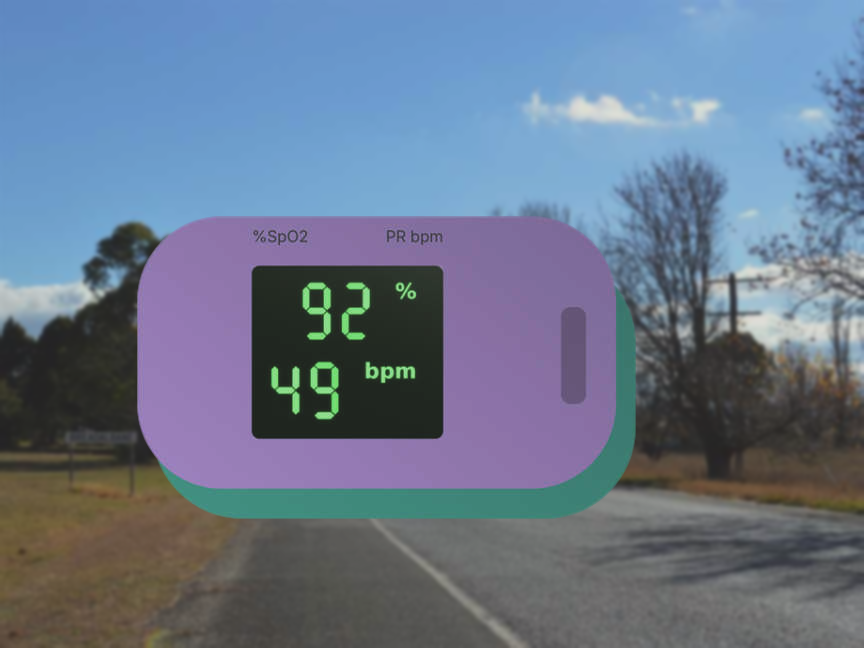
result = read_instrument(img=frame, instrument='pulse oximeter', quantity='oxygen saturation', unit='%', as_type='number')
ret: 92 %
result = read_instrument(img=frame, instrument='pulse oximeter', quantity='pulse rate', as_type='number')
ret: 49 bpm
